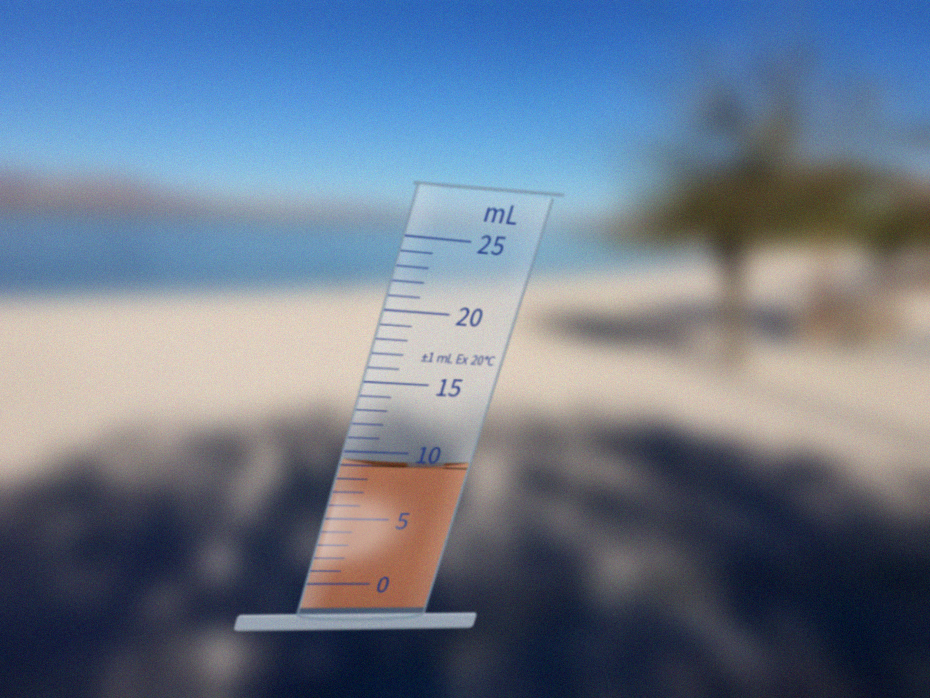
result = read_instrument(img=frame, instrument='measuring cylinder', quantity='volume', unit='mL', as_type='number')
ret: 9 mL
